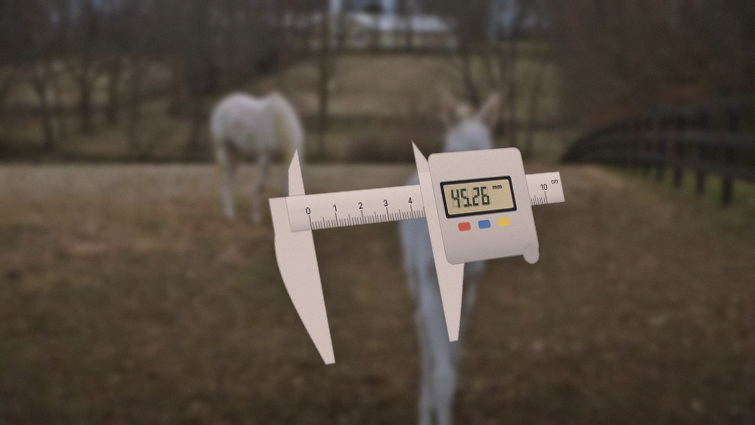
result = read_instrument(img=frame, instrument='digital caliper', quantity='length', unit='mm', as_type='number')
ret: 45.26 mm
